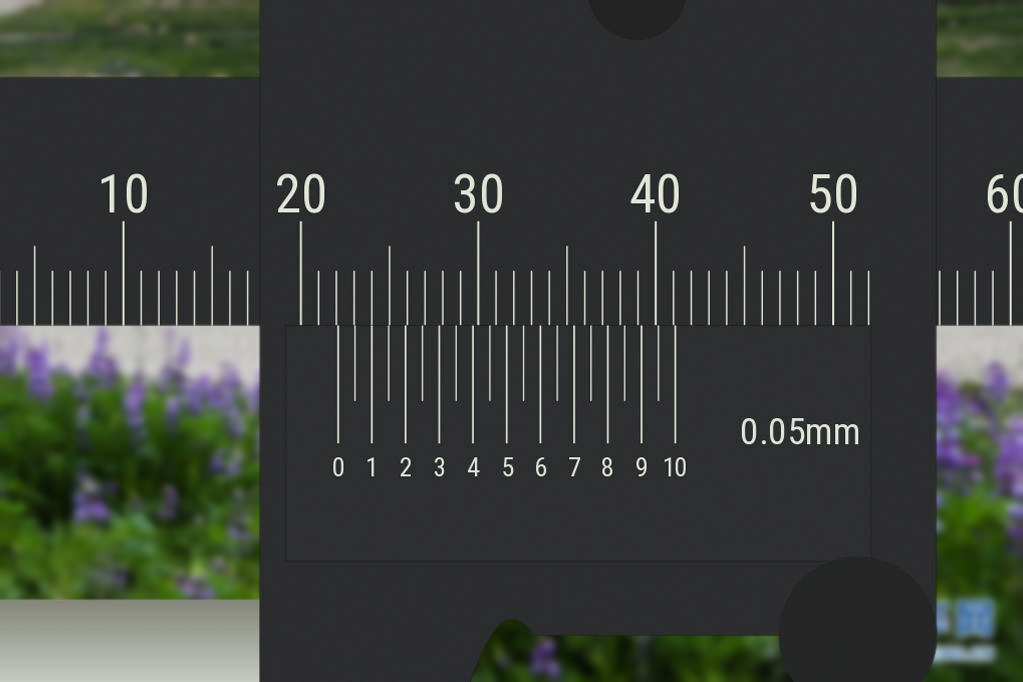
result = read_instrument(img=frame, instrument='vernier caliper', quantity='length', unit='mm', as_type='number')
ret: 22.1 mm
